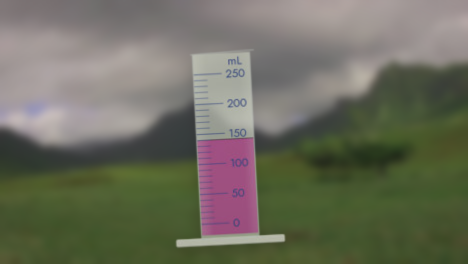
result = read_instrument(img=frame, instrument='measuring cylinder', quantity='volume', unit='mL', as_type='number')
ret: 140 mL
